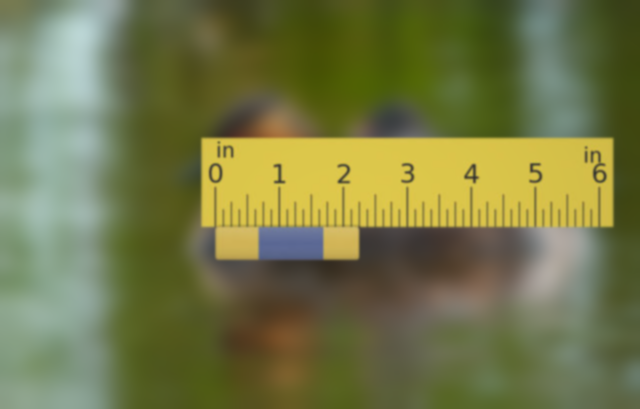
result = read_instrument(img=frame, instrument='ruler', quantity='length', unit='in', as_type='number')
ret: 2.25 in
